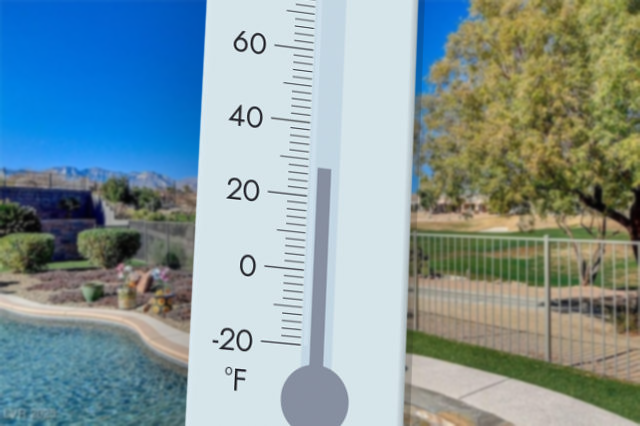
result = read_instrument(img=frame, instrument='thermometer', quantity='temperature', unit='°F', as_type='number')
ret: 28 °F
